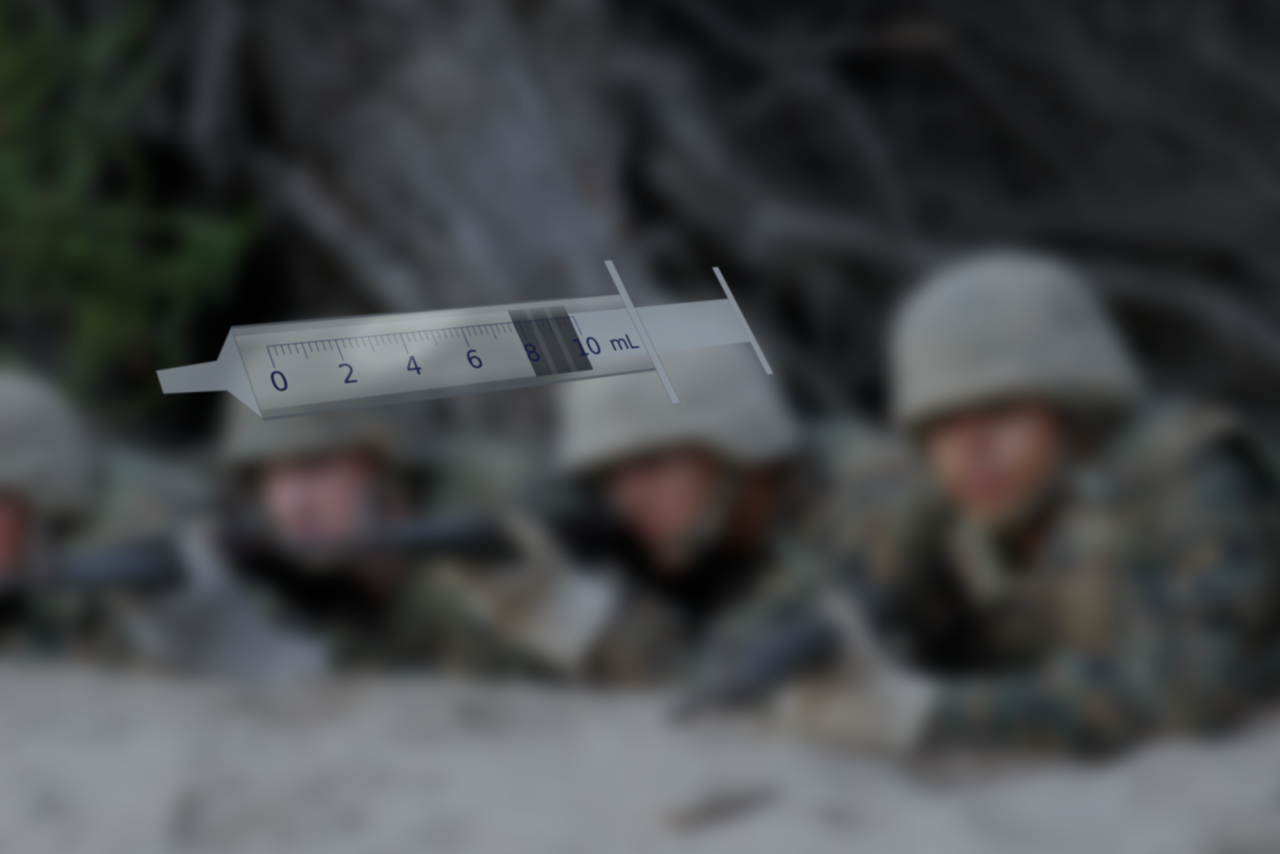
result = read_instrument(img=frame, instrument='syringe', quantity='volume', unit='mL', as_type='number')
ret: 7.8 mL
